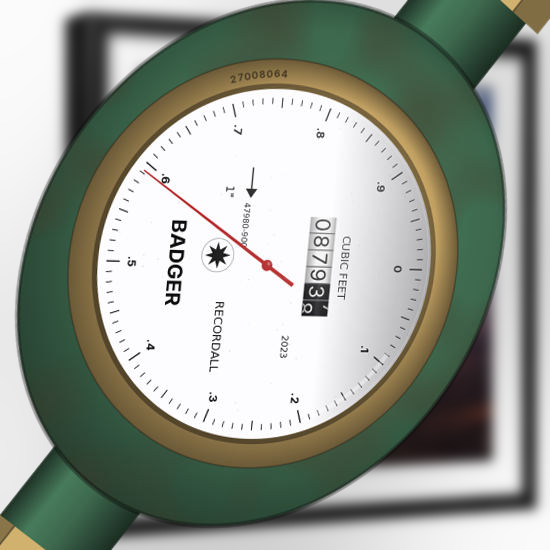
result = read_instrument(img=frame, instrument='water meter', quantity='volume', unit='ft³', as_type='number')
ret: 87937.59 ft³
